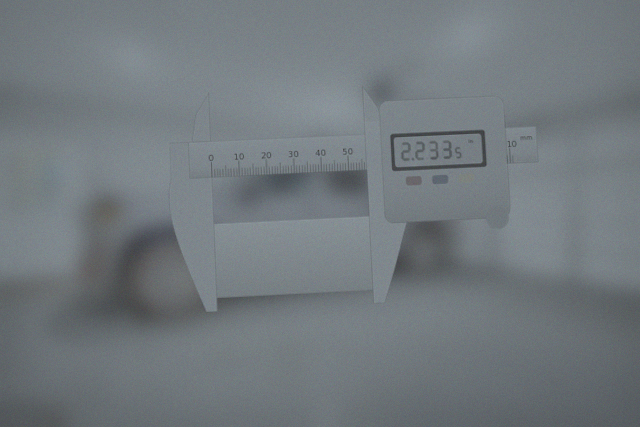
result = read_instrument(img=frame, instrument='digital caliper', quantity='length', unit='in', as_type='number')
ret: 2.2335 in
